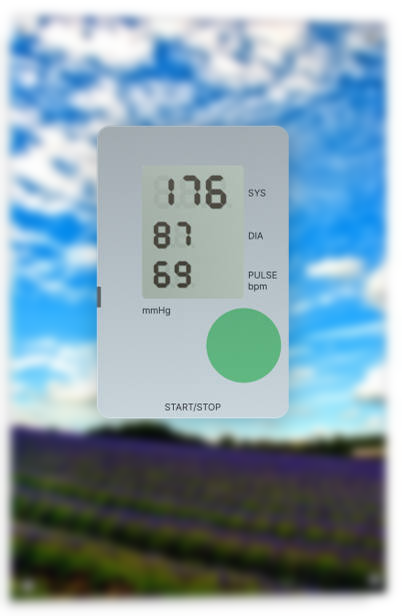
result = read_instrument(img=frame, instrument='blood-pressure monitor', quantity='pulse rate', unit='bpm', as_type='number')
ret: 69 bpm
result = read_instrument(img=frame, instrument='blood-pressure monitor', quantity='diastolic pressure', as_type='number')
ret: 87 mmHg
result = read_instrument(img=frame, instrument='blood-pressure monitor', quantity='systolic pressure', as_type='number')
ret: 176 mmHg
